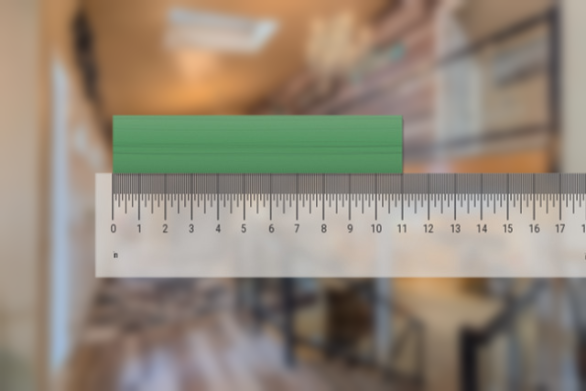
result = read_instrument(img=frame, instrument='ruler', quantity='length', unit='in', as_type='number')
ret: 11 in
